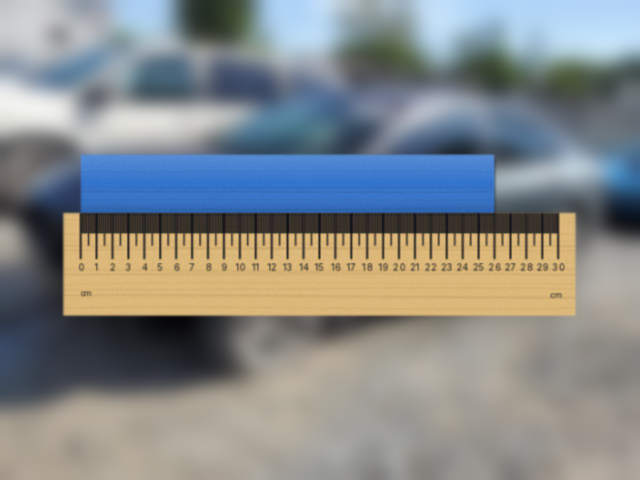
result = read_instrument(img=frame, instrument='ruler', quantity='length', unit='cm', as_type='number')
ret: 26 cm
